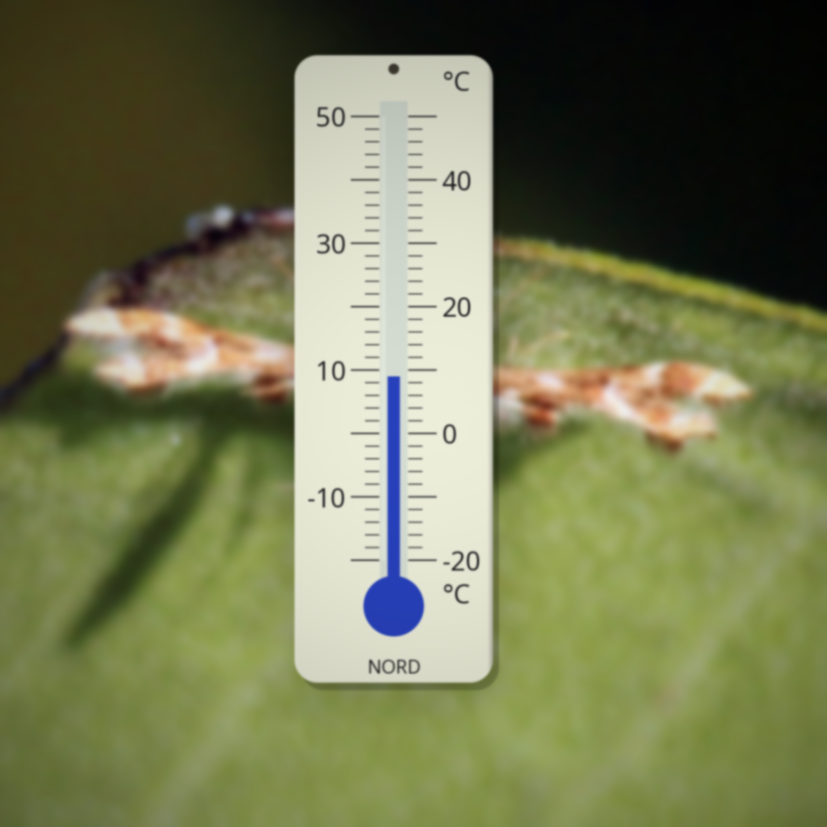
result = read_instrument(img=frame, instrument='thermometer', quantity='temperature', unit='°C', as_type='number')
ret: 9 °C
